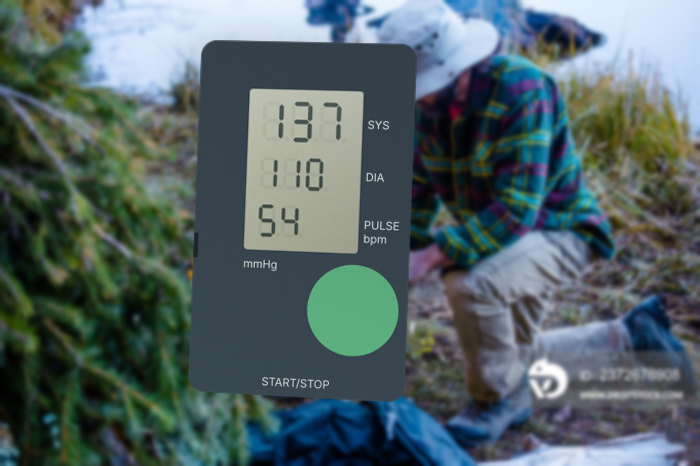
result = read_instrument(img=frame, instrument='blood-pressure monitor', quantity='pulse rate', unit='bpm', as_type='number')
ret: 54 bpm
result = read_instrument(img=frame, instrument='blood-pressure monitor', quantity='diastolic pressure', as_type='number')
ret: 110 mmHg
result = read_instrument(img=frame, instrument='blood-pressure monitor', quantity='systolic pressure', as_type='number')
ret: 137 mmHg
